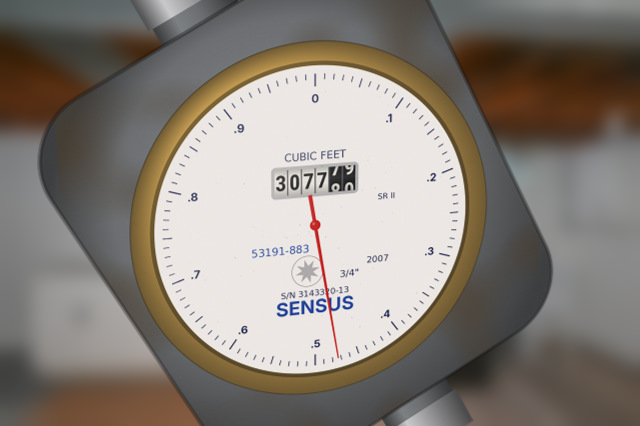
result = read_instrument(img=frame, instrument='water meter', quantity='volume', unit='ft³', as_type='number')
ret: 307779.47 ft³
